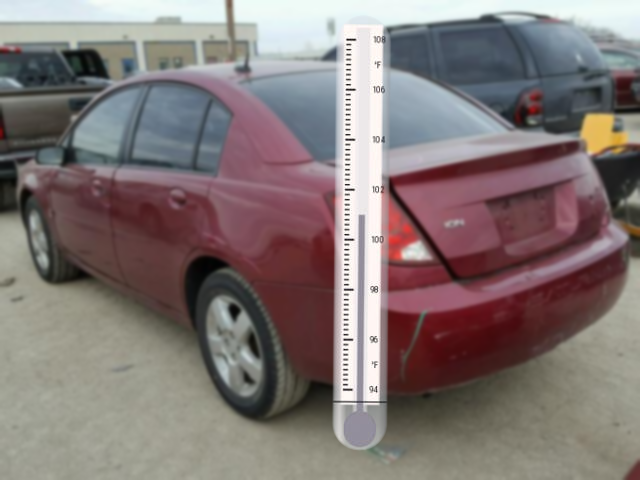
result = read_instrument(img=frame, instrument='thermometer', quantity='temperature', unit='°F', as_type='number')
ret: 101 °F
